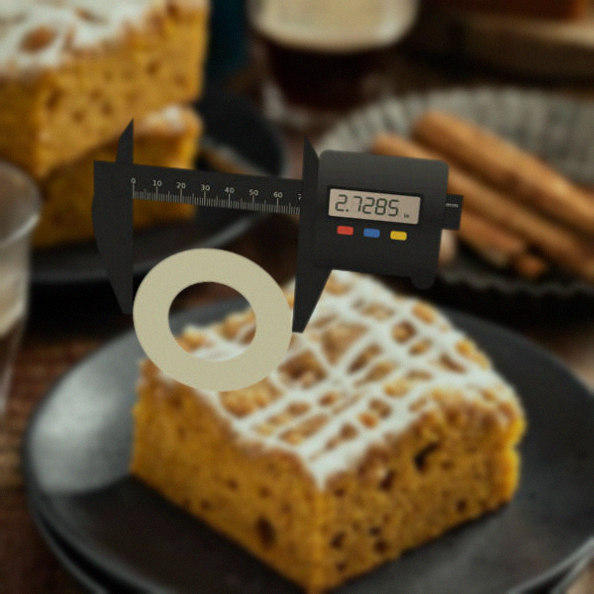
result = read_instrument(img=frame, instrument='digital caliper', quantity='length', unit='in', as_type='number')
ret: 2.7285 in
